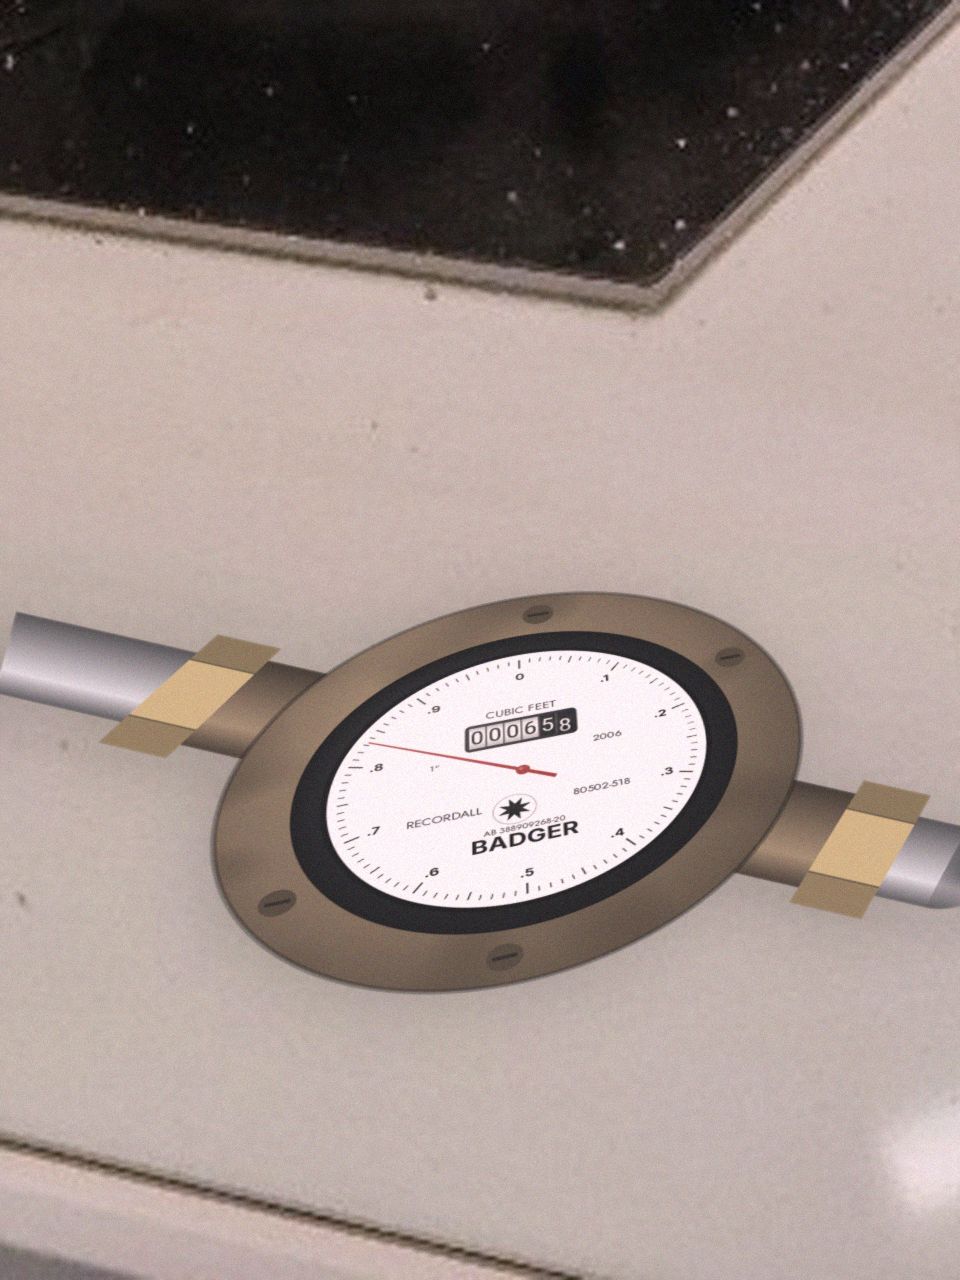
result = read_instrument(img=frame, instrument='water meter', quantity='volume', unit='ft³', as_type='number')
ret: 657.83 ft³
